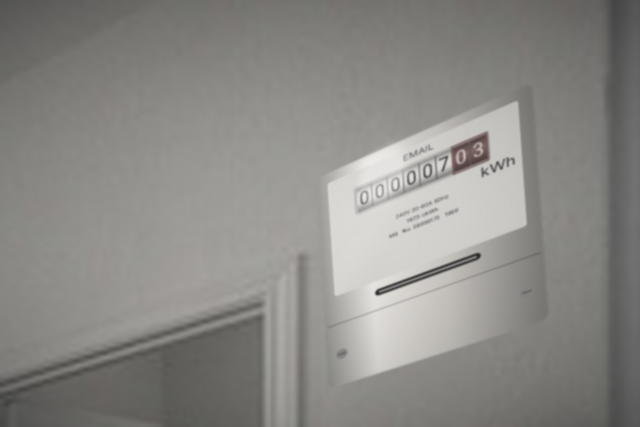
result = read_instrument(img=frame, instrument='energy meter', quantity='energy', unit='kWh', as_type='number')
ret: 7.03 kWh
